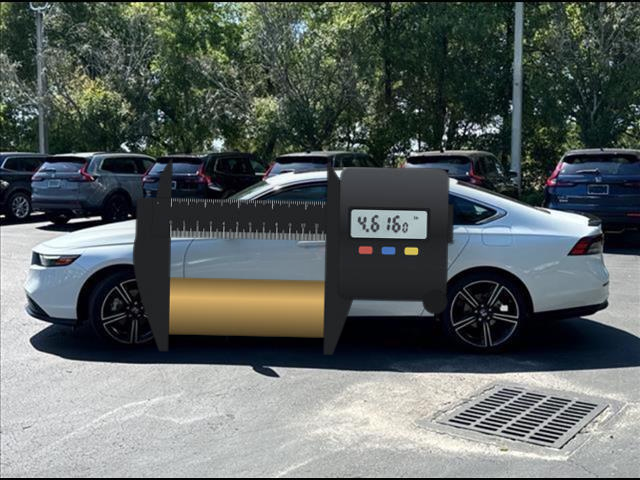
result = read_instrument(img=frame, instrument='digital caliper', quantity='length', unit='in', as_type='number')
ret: 4.6160 in
